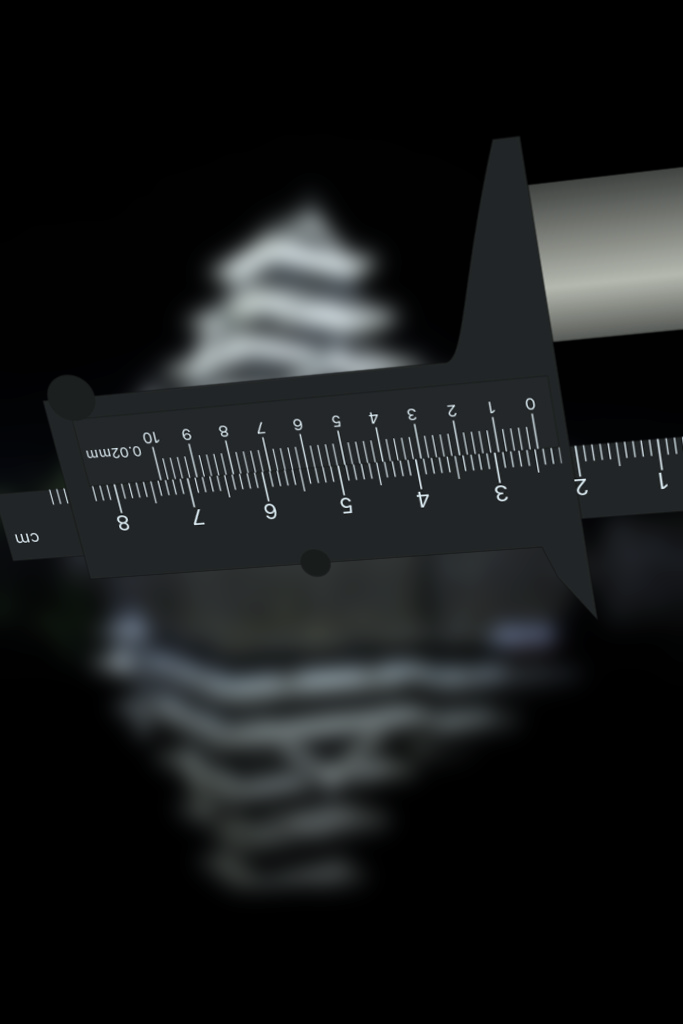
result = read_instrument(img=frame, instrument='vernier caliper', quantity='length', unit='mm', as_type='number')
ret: 24.6 mm
